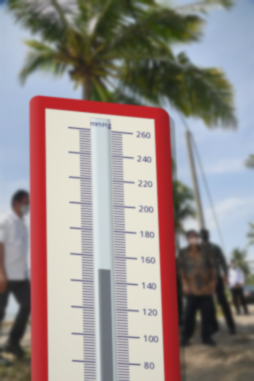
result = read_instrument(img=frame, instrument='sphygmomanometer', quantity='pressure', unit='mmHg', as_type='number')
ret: 150 mmHg
